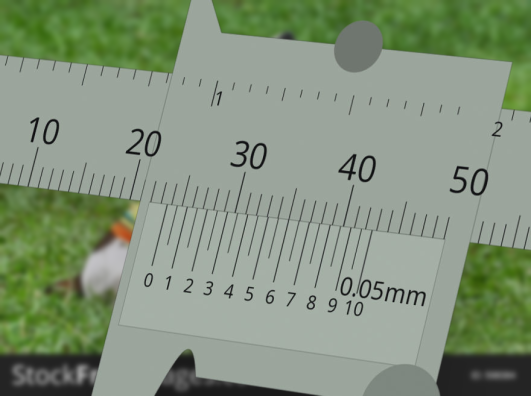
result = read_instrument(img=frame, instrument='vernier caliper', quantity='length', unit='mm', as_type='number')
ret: 23.6 mm
